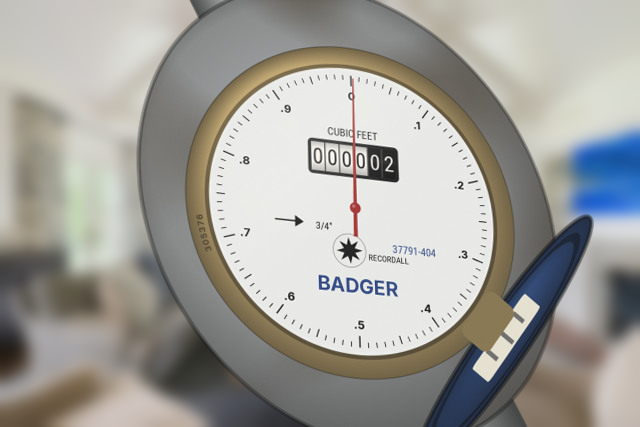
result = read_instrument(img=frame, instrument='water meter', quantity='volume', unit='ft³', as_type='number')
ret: 2.00 ft³
